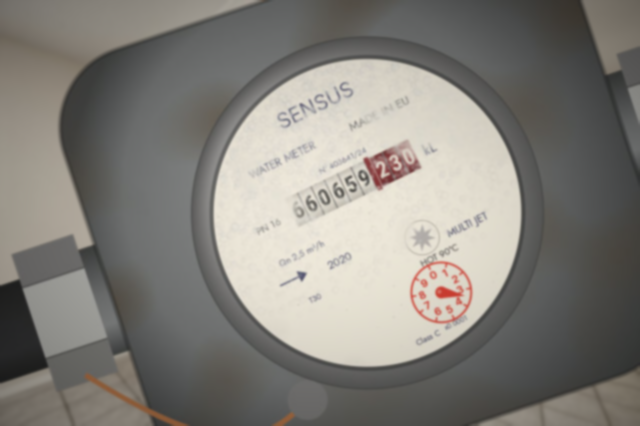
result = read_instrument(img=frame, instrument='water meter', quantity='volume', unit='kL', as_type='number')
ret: 660659.2303 kL
